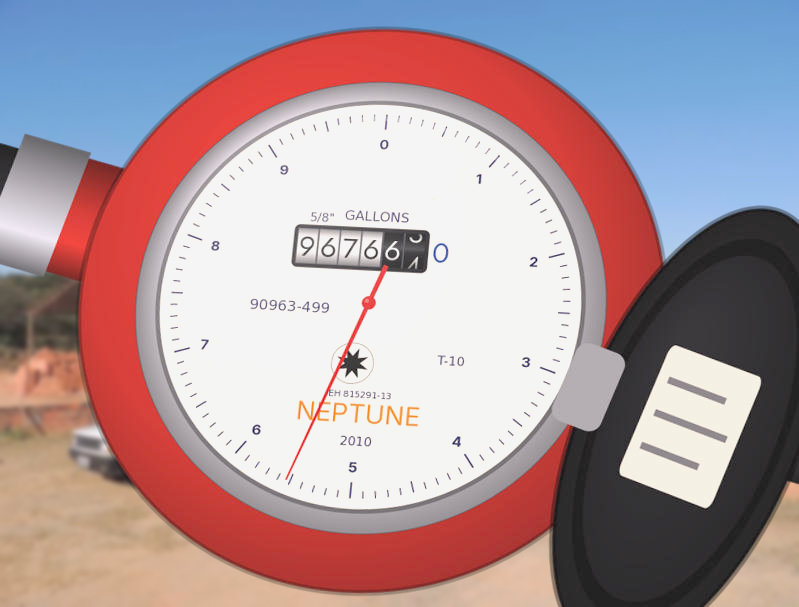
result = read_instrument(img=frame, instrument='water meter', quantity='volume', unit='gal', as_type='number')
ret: 9676635.5 gal
